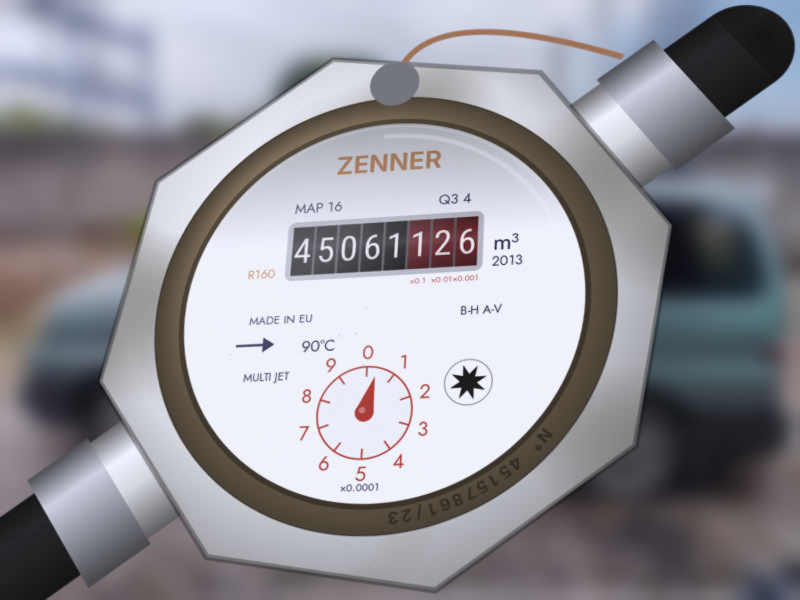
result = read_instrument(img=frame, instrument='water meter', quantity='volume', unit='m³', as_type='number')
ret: 45061.1260 m³
